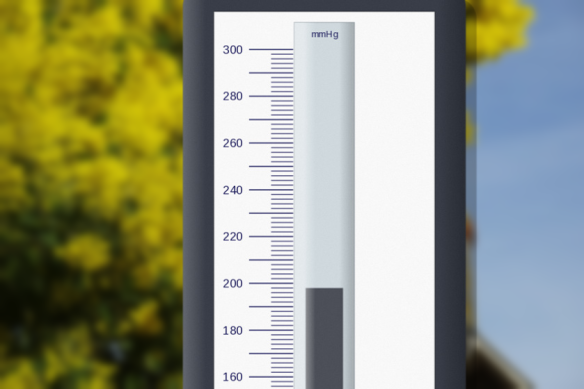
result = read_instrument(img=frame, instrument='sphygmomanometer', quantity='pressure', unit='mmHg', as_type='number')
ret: 198 mmHg
